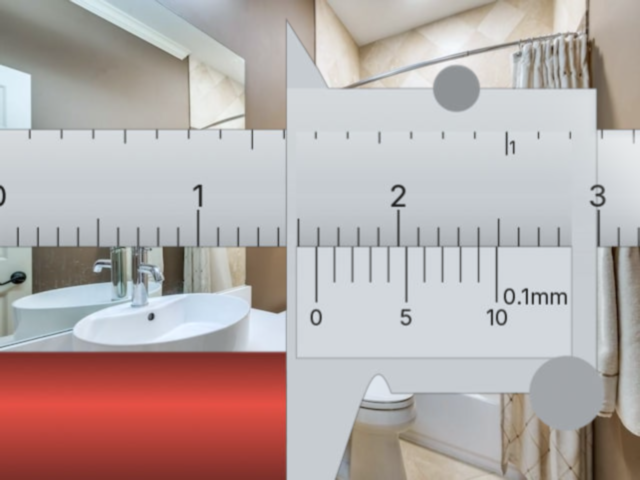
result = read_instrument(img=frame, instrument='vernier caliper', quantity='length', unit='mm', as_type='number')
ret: 15.9 mm
